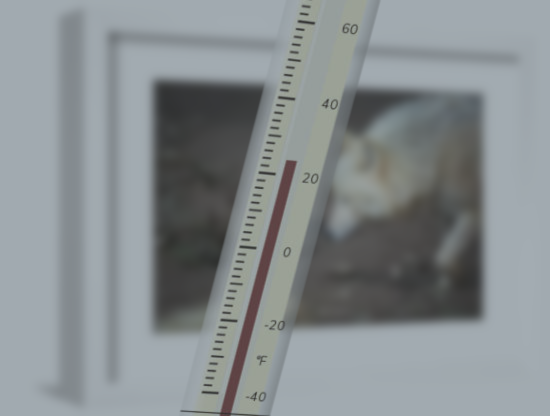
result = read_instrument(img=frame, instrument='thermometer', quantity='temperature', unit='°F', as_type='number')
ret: 24 °F
